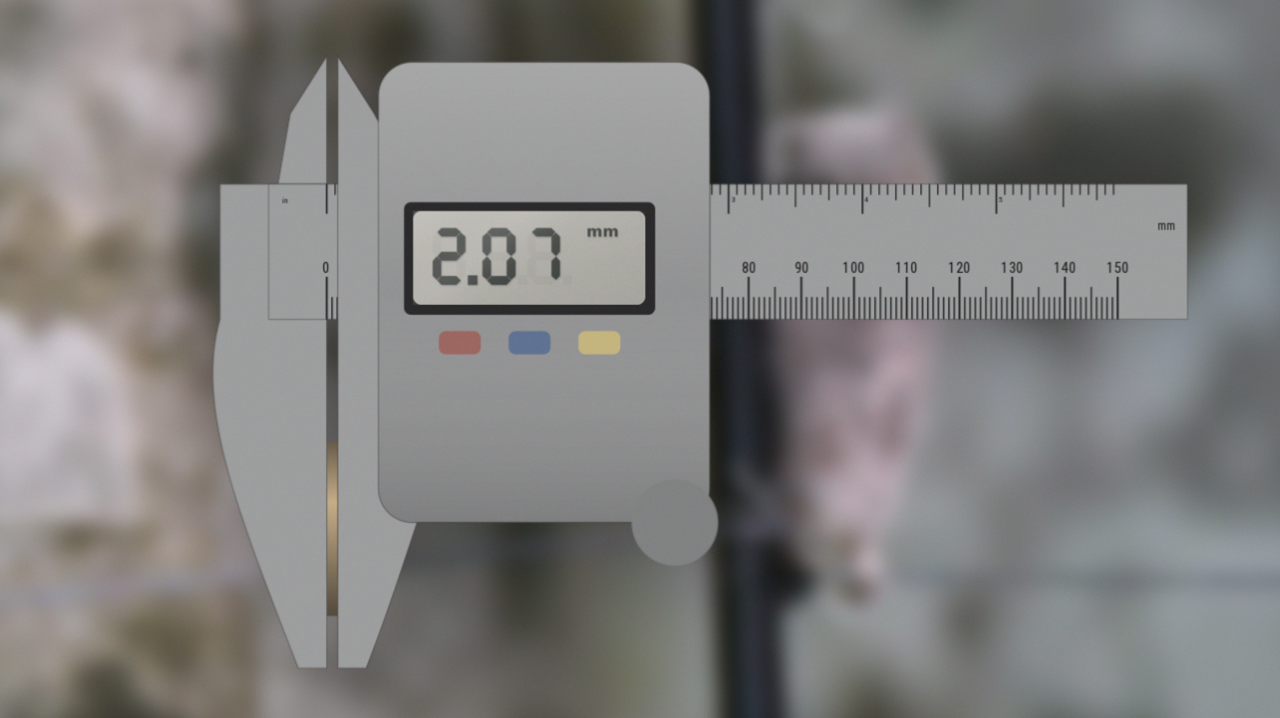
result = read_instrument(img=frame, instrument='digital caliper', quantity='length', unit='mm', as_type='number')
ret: 2.07 mm
